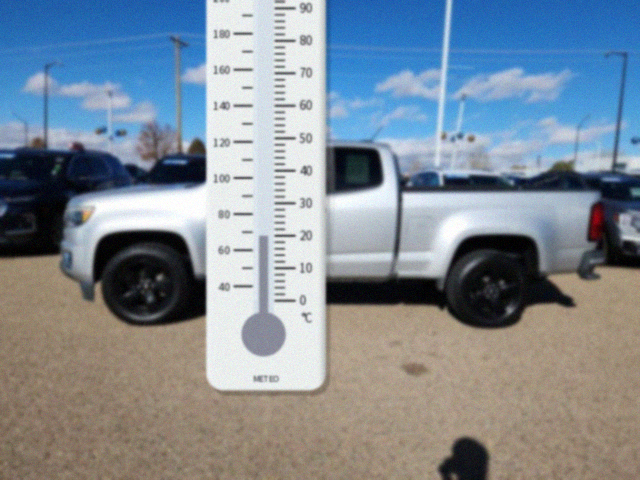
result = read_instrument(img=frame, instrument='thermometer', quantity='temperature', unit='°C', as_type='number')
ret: 20 °C
